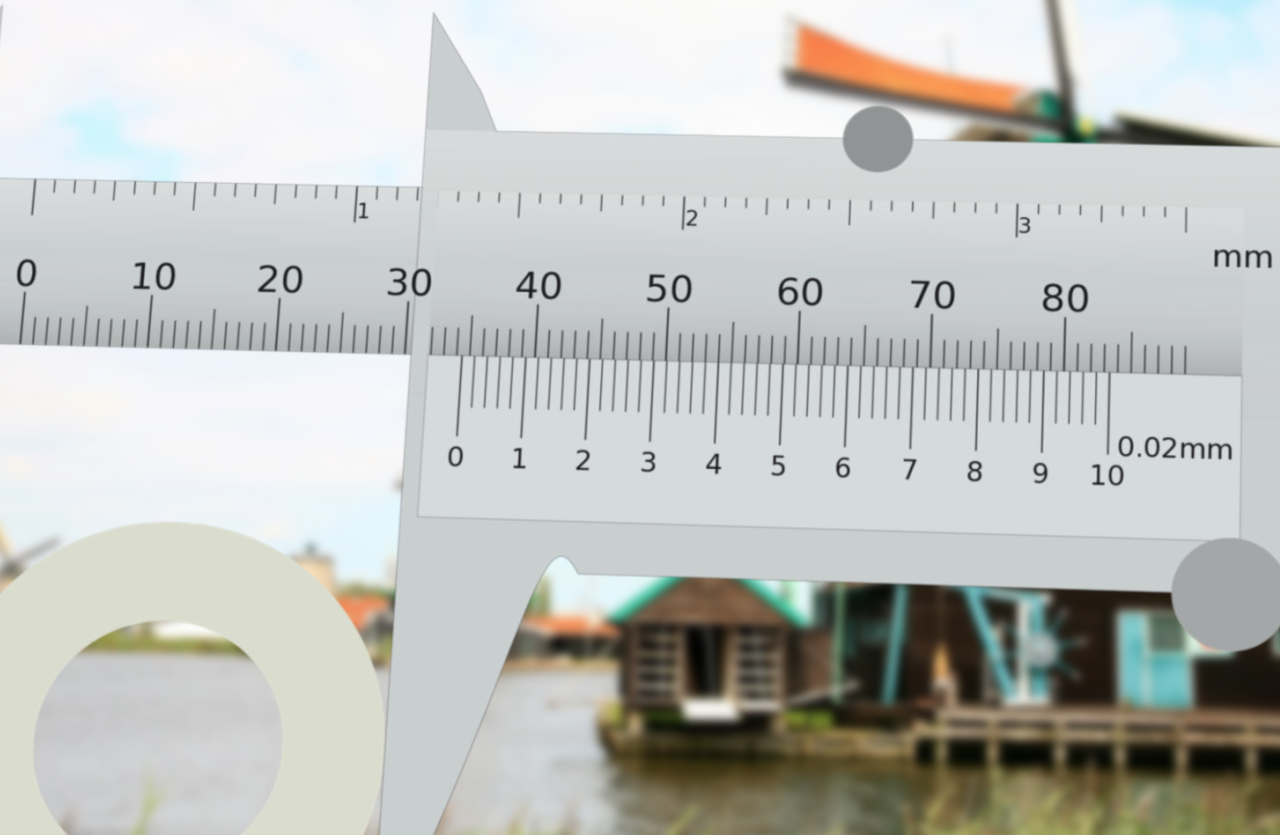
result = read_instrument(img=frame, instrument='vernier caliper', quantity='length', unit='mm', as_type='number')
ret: 34.4 mm
